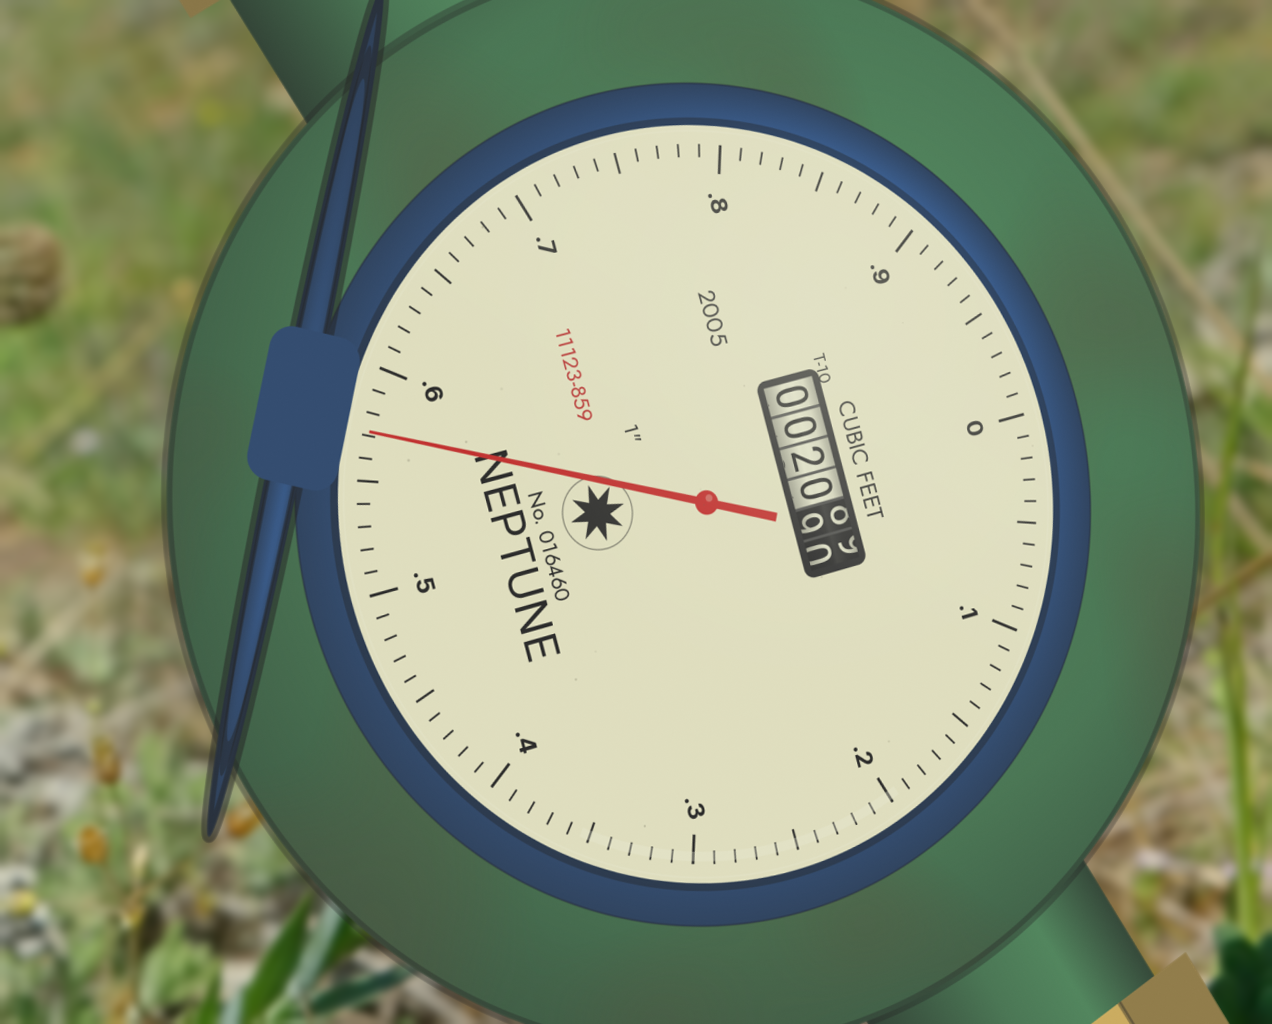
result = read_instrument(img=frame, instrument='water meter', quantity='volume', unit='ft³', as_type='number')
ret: 2089.57 ft³
